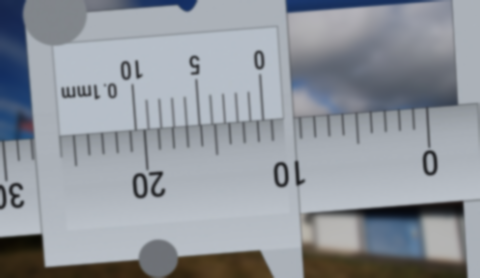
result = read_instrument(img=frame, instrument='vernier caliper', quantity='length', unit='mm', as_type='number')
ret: 11.6 mm
